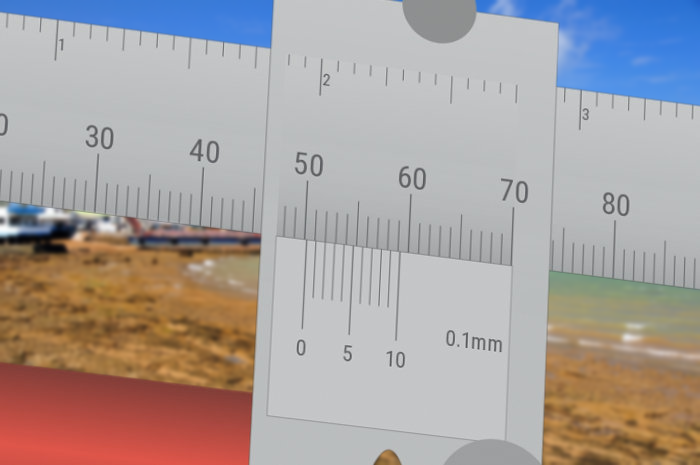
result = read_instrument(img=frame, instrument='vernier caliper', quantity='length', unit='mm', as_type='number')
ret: 50.2 mm
